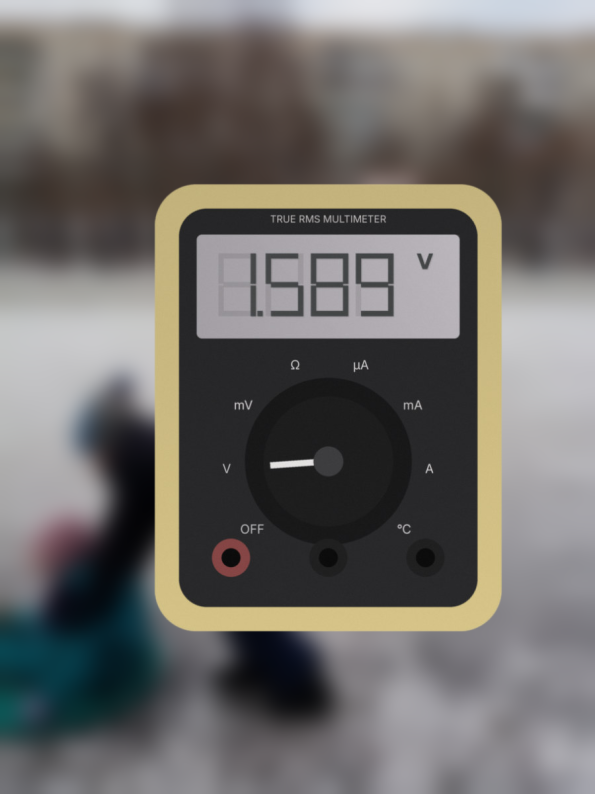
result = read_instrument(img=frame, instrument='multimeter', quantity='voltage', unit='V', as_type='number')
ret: 1.589 V
